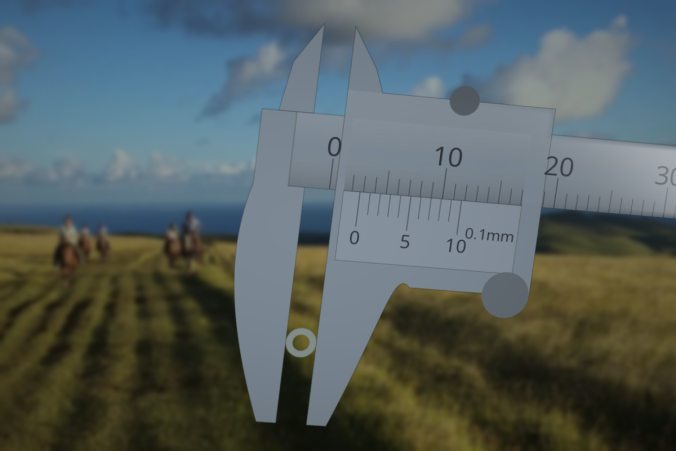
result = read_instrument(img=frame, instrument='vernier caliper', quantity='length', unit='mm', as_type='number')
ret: 2.7 mm
